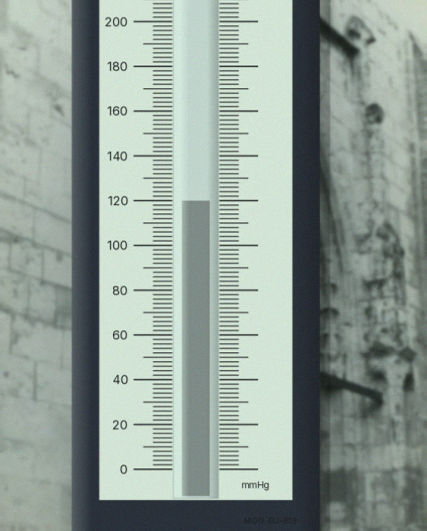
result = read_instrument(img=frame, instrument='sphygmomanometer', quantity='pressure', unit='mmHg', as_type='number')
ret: 120 mmHg
